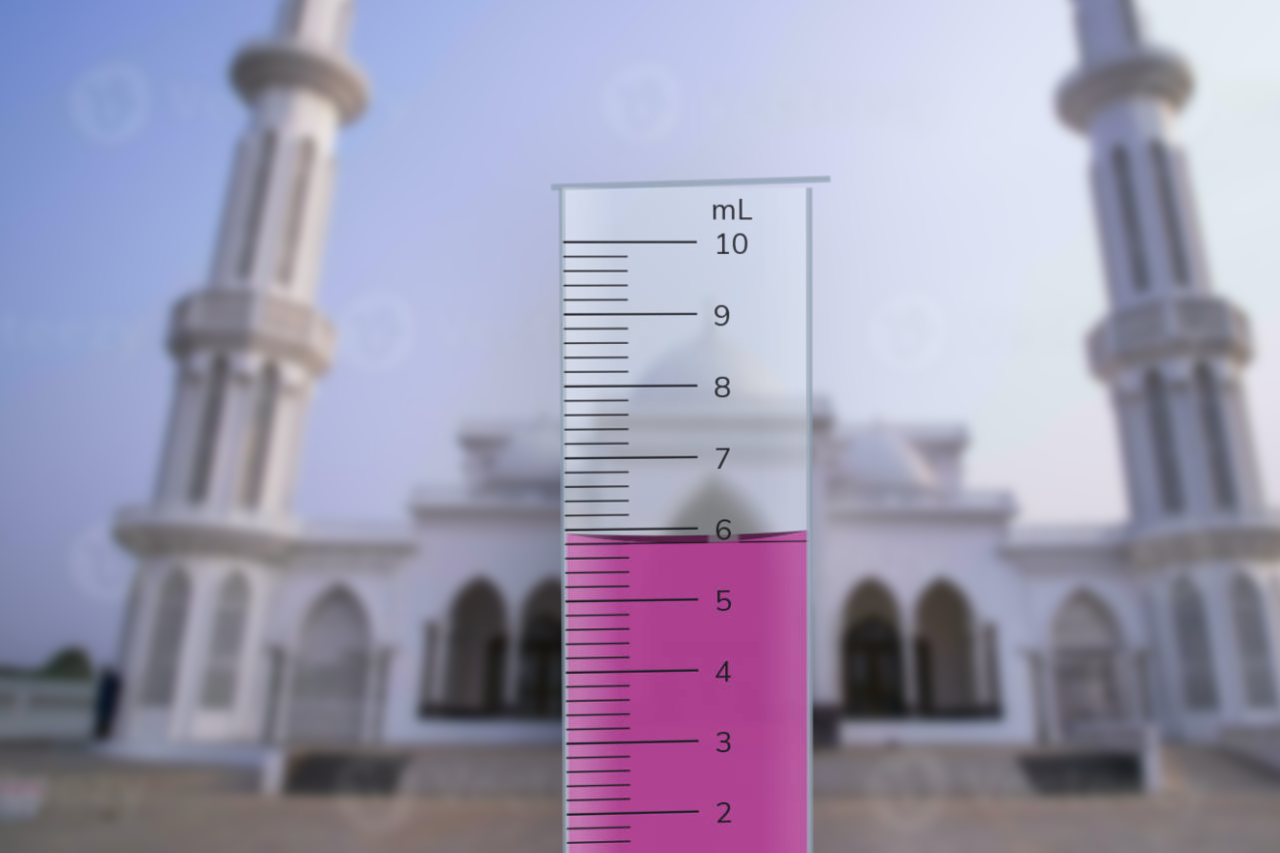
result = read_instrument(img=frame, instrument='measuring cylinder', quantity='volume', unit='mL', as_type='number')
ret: 5.8 mL
